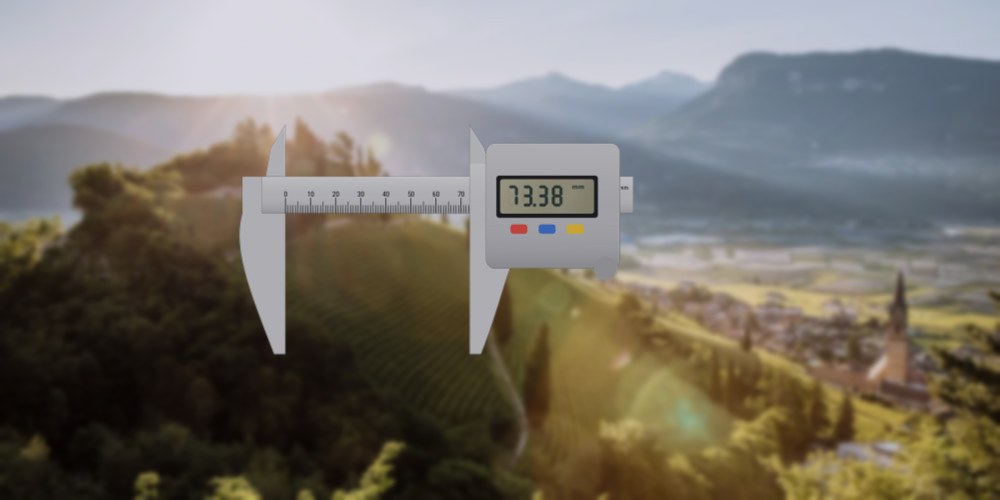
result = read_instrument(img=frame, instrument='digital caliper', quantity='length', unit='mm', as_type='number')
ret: 73.38 mm
